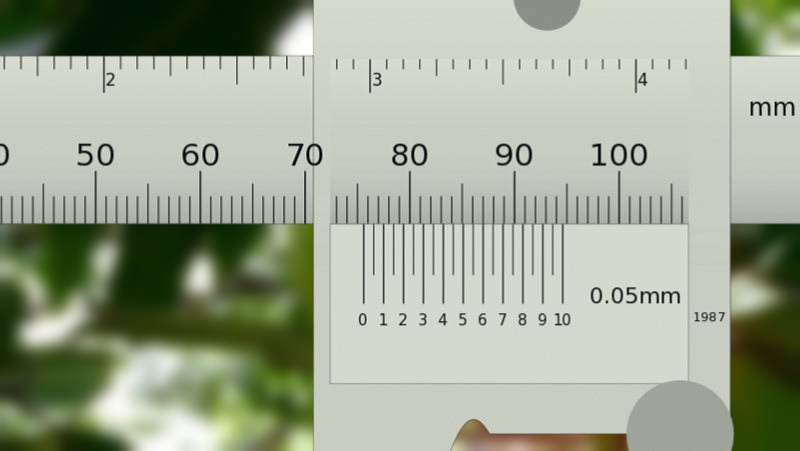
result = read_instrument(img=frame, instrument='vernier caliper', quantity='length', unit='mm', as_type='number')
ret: 75.6 mm
